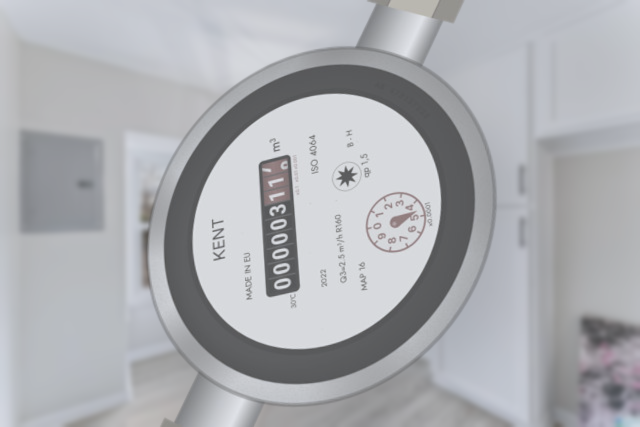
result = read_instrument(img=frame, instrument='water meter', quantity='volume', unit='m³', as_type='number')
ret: 3.1174 m³
